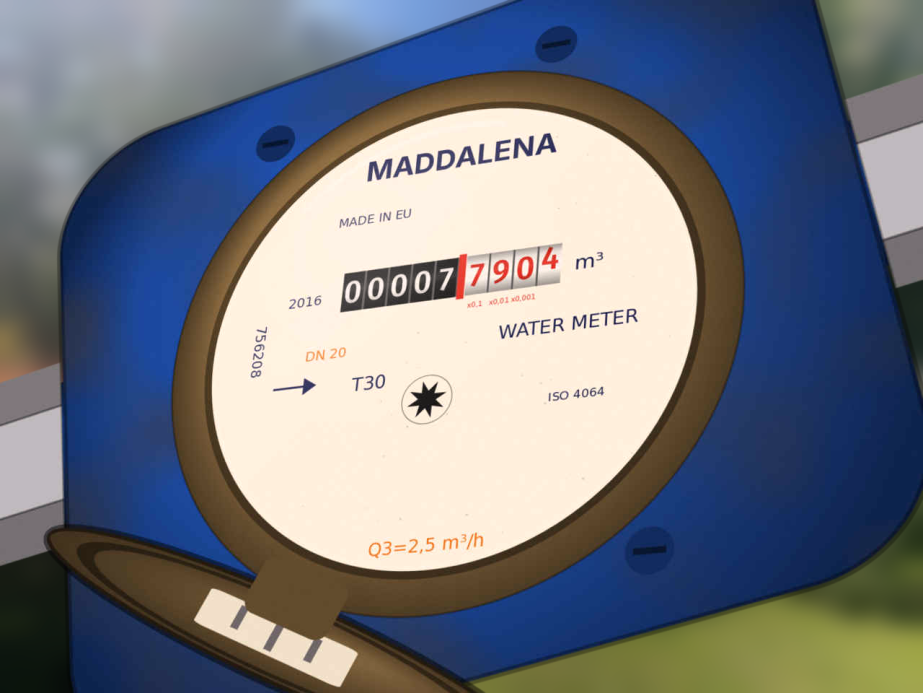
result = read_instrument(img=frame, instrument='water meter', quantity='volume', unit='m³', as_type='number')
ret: 7.7904 m³
